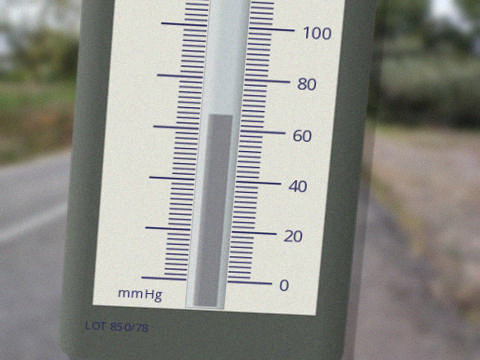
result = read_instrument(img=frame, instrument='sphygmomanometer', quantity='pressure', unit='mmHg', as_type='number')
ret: 66 mmHg
